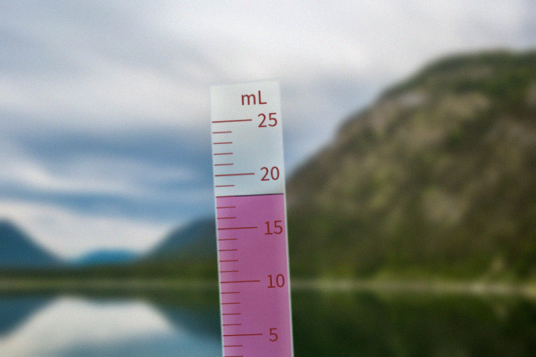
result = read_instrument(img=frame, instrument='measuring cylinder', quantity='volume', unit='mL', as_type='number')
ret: 18 mL
